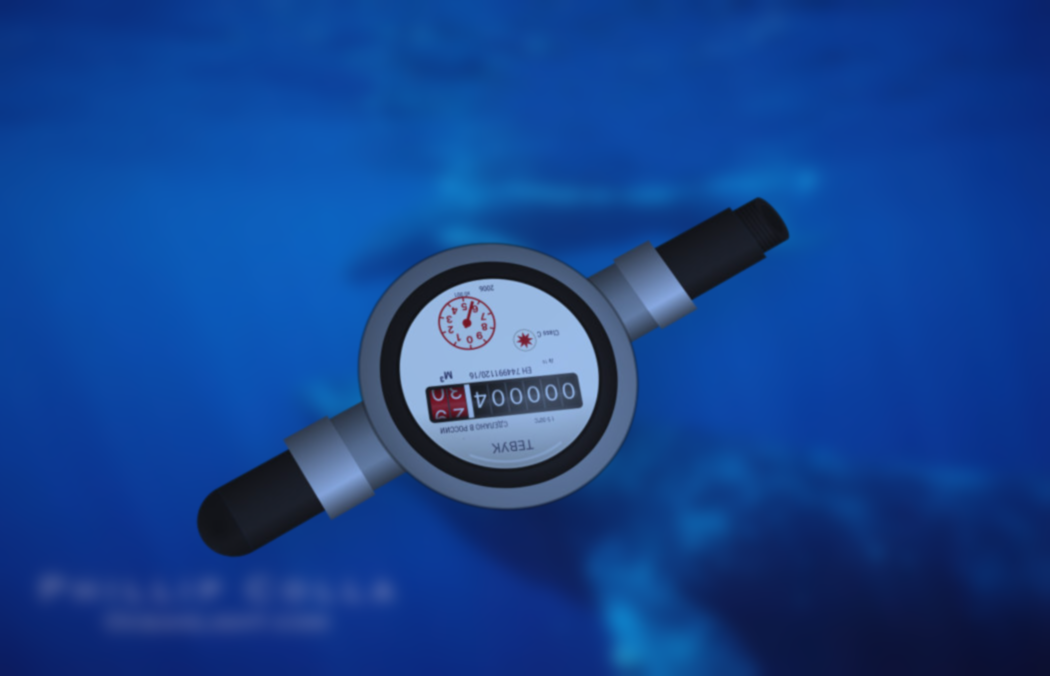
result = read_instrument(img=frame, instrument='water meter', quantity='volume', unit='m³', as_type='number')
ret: 4.295 m³
